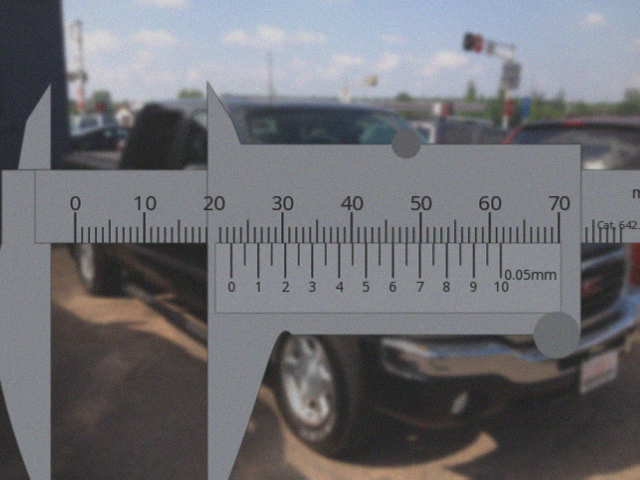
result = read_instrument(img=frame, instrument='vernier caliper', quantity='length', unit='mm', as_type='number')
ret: 22.6 mm
